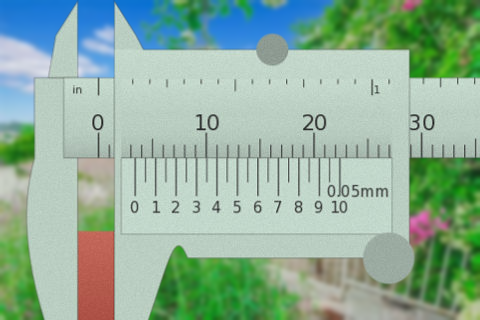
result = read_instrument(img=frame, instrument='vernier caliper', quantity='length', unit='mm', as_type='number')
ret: 3.4 mm
